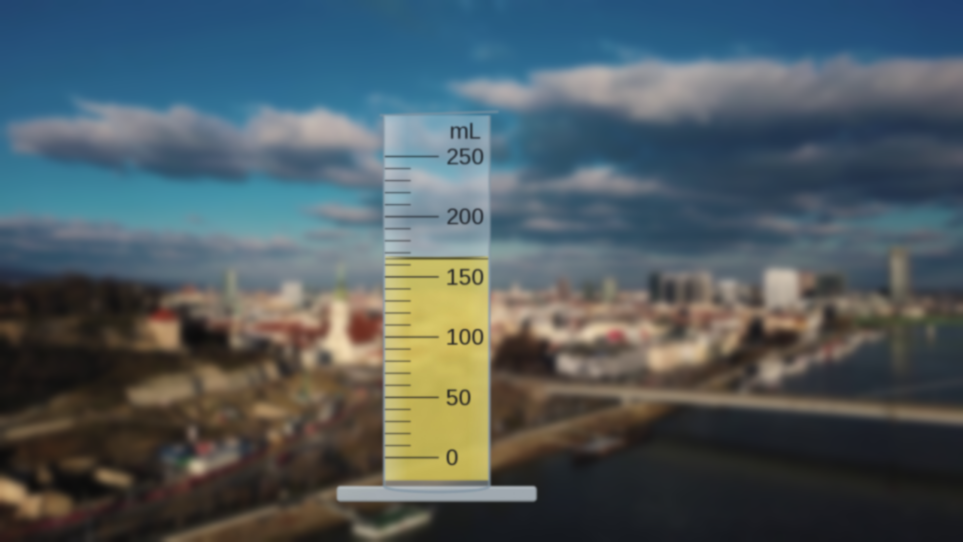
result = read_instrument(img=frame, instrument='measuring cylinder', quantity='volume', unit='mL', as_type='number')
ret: 165 mL
